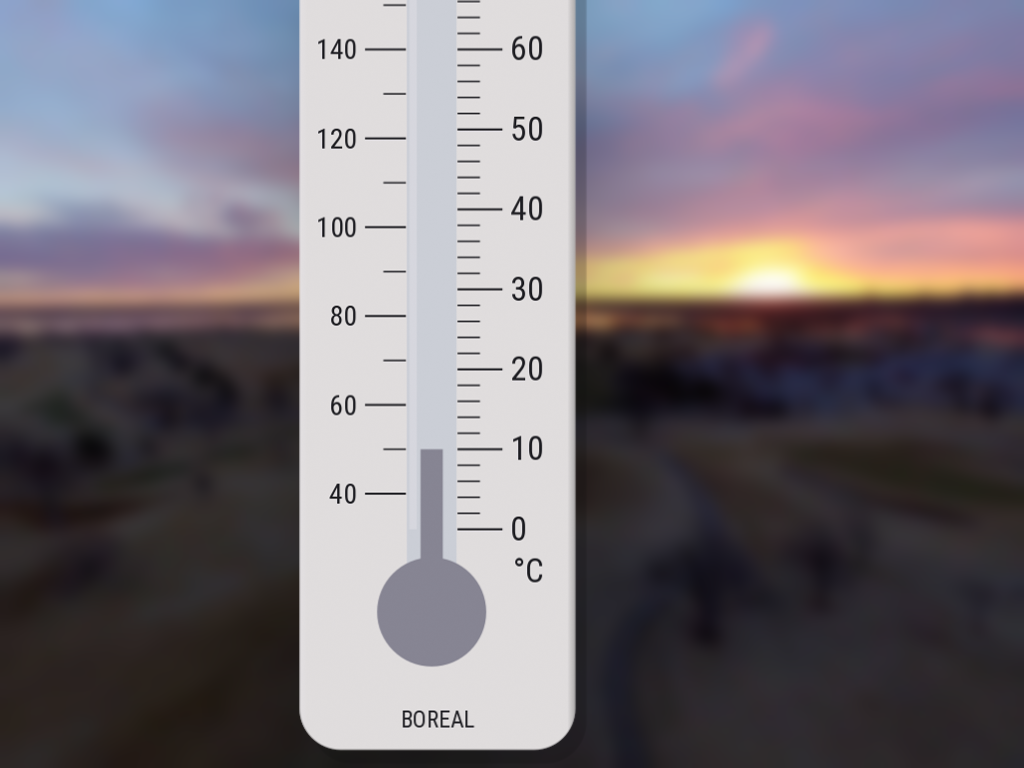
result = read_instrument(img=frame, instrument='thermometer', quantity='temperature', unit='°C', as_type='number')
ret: 10 °C
